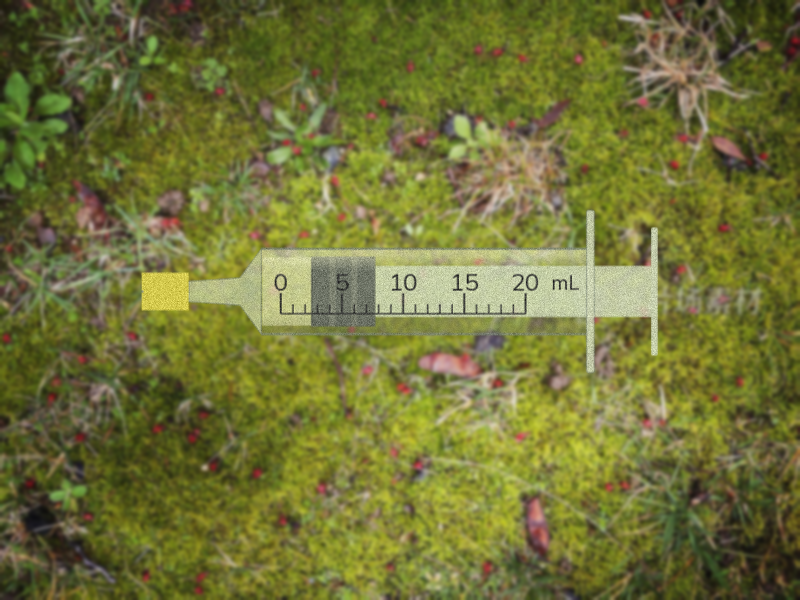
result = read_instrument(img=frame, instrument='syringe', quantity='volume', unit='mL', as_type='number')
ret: 2.5 mL
